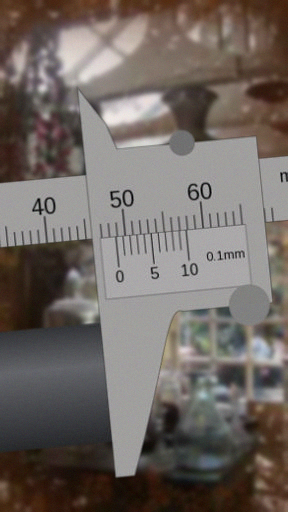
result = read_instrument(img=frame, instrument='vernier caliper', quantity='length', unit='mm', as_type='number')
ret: 48.8 mm
